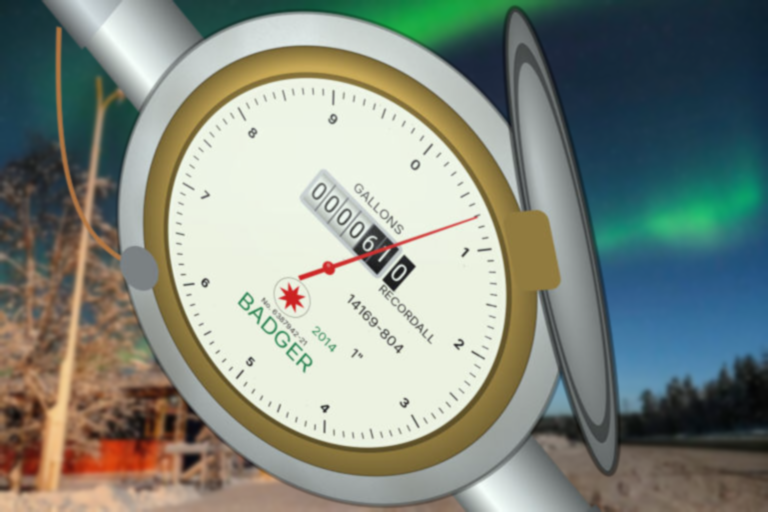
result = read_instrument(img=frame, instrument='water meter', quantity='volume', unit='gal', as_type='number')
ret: 610.7 gal
